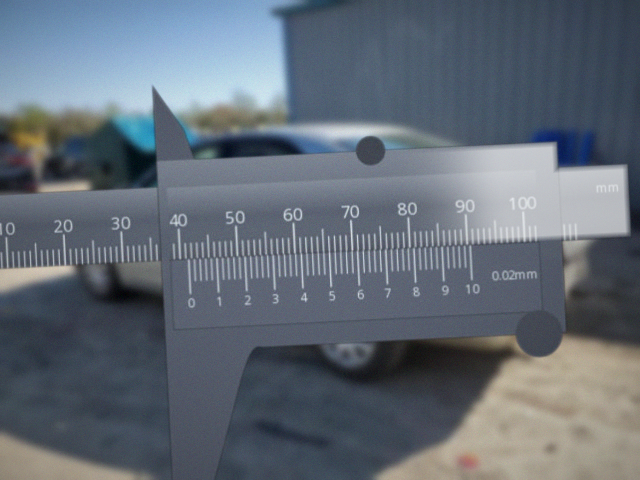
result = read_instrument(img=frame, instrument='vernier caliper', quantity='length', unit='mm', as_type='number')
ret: 41.5 mm
